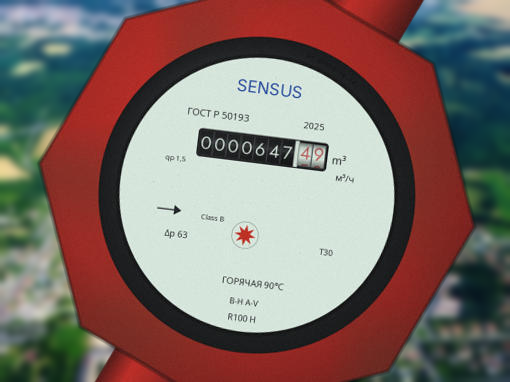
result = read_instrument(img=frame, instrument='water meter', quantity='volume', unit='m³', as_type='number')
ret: 647.49 m³
